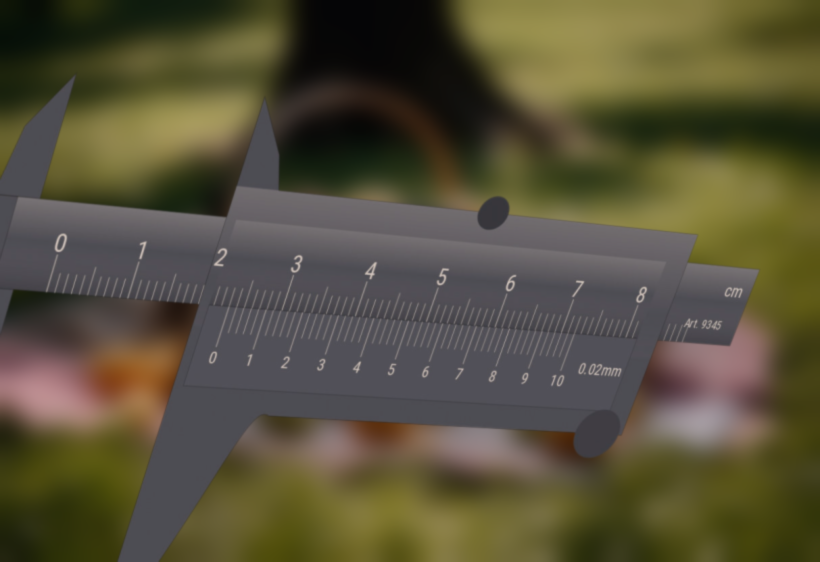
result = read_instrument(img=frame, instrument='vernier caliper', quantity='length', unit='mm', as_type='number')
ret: 23.0 mm
